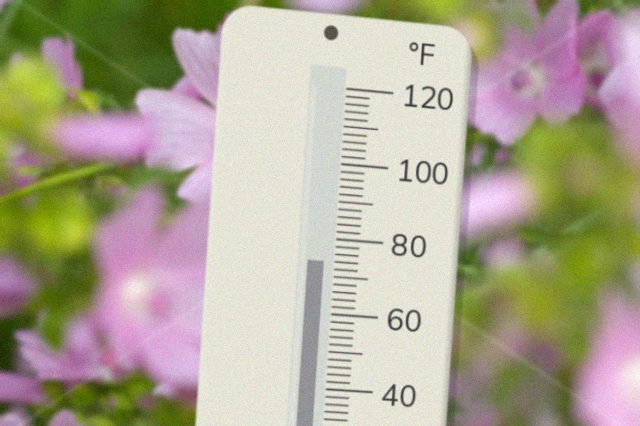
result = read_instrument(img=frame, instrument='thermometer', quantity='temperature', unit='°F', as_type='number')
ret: 74 °F
